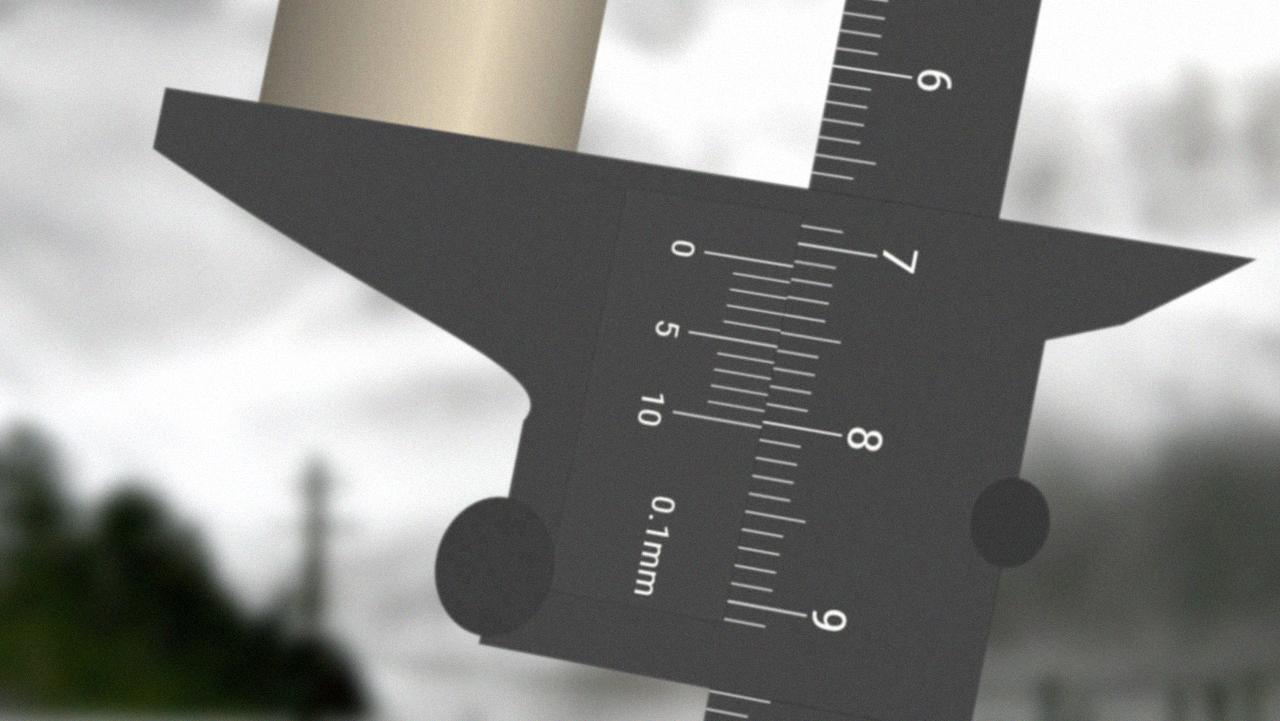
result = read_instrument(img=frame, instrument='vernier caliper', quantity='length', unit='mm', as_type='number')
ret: 71.3 mm
